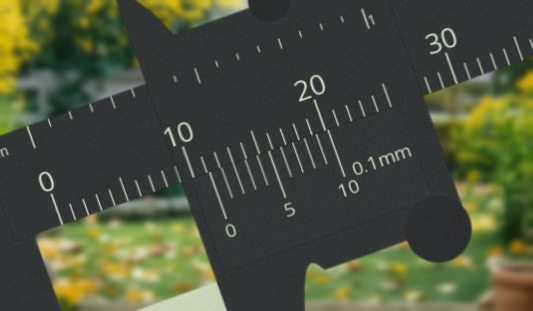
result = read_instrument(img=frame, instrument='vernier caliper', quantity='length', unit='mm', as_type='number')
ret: 11.2 mm
